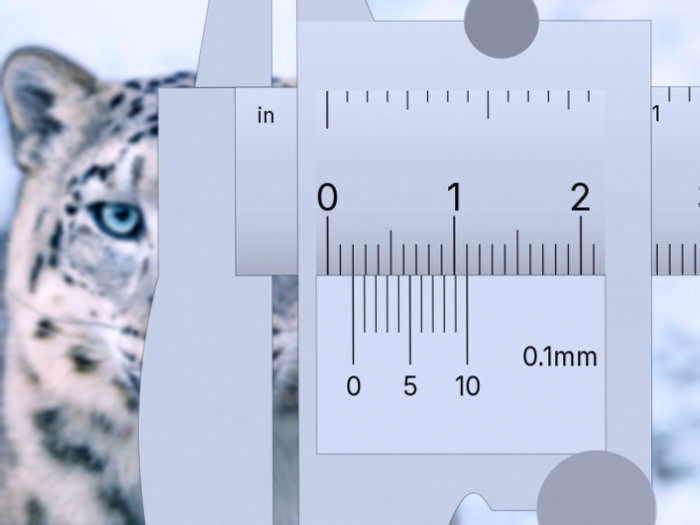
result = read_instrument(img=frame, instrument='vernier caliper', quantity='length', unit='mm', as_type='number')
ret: 2.0 mm
